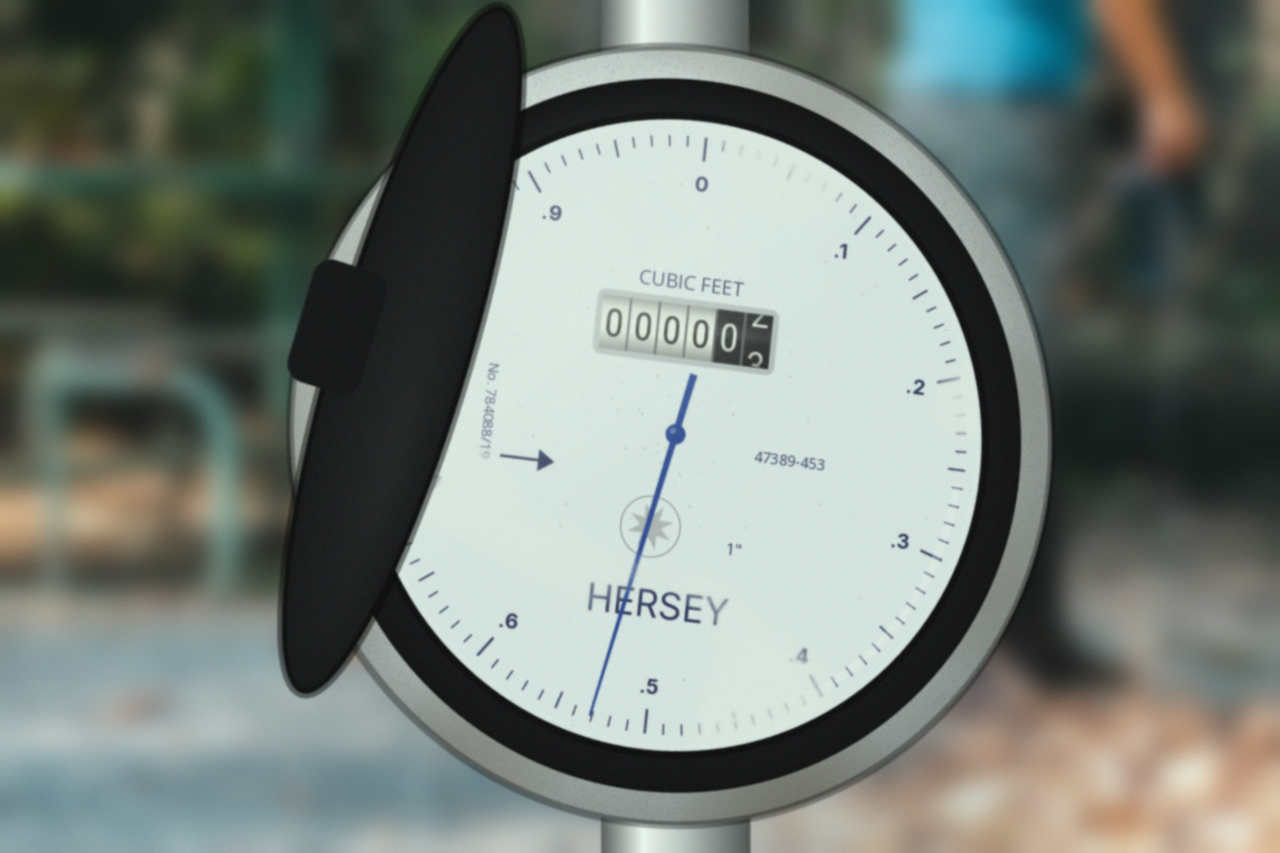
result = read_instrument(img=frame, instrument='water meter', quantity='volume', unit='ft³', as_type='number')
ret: 2.53 ft³
